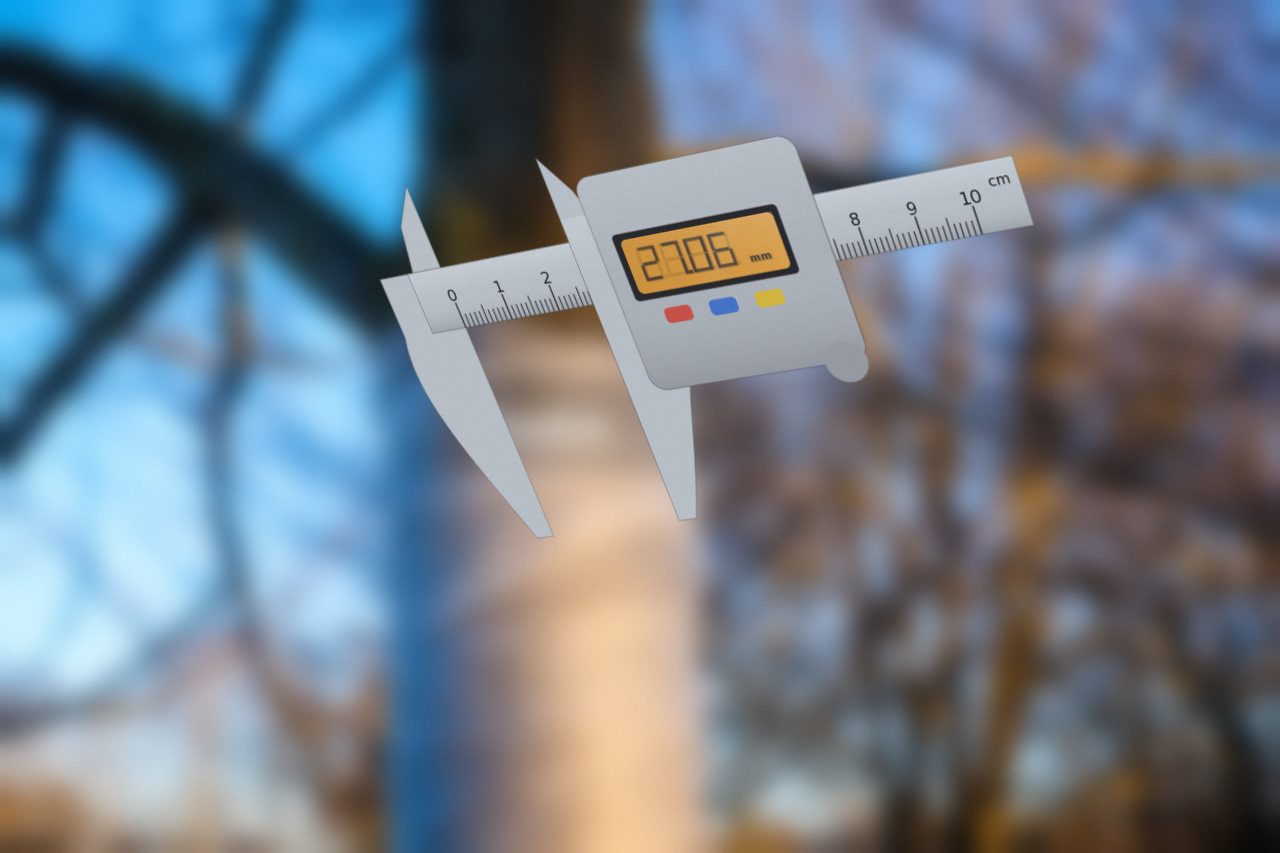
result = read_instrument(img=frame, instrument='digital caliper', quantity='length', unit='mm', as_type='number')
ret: 27.06 mm
